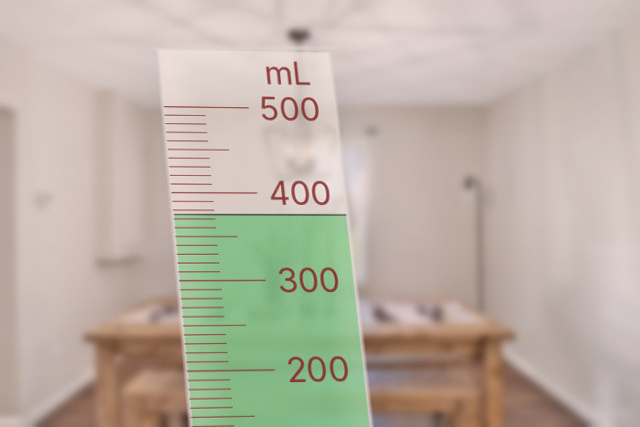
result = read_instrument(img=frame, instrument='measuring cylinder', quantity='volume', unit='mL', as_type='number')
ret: 375 mL
